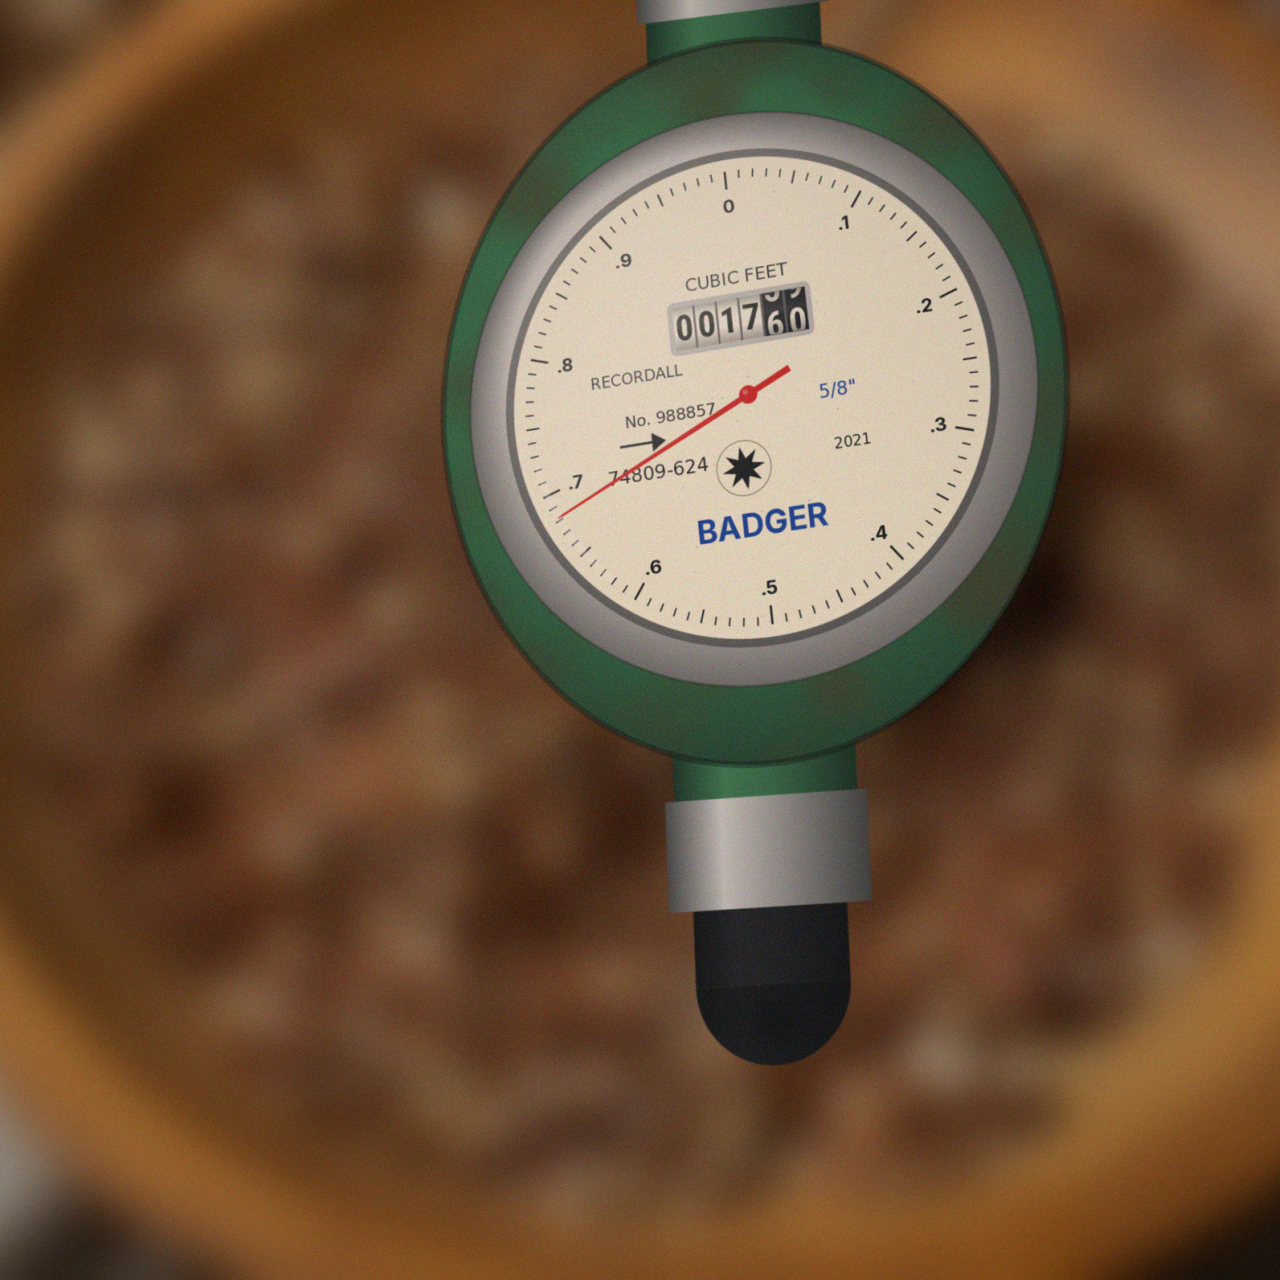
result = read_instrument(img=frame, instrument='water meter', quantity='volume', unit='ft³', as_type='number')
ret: 1759.68 ft³
